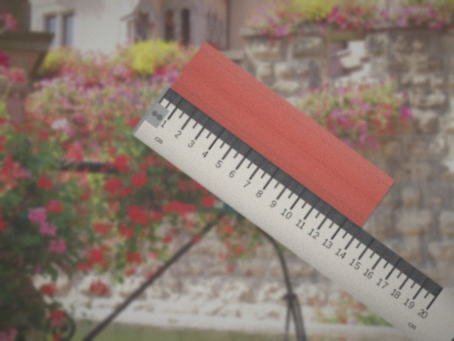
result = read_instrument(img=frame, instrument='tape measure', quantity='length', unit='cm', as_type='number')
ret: 14 cm
